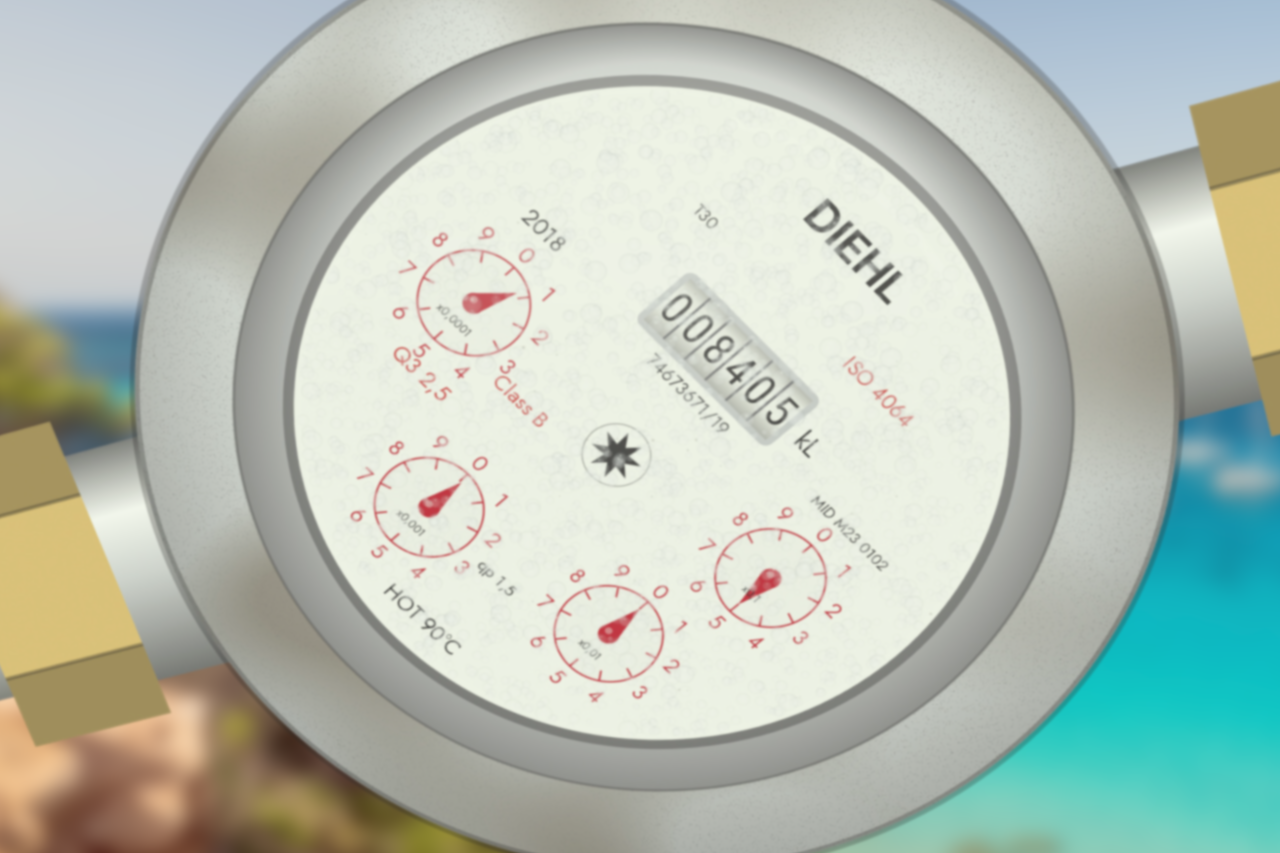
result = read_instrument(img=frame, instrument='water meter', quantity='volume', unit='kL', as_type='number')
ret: 8405.5000 kL
